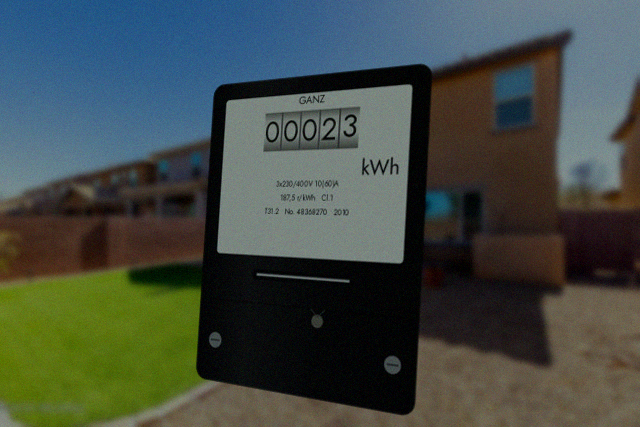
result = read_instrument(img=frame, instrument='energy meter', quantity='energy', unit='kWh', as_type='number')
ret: 23 kWh
